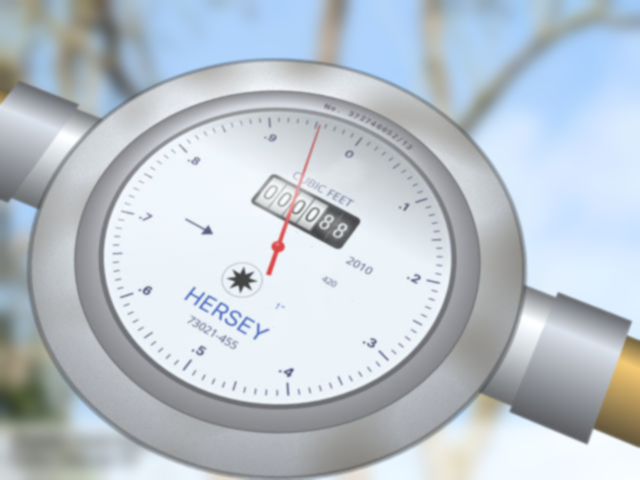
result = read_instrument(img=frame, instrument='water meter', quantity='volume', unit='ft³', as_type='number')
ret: 87.95 ft³
